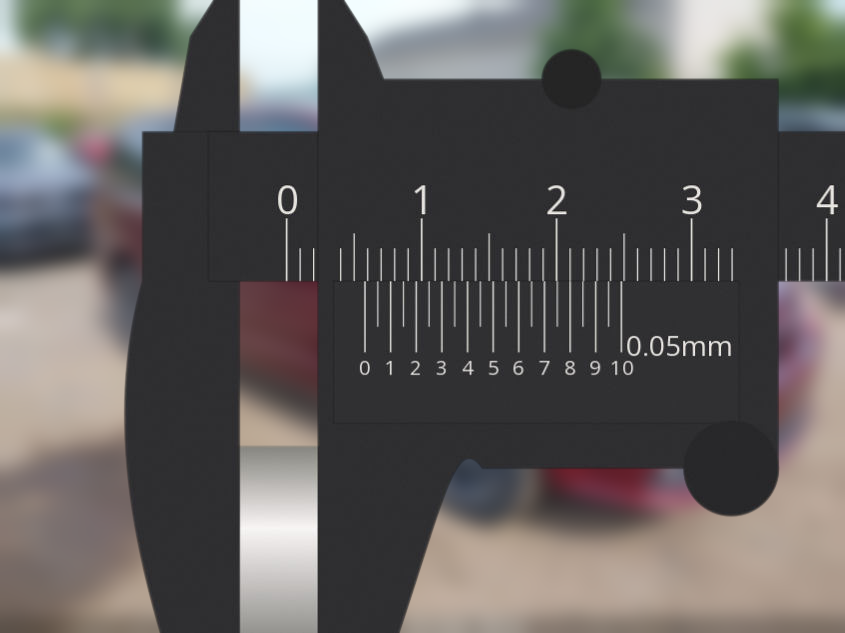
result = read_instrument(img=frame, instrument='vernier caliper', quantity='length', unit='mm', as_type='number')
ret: 5.8 mm
